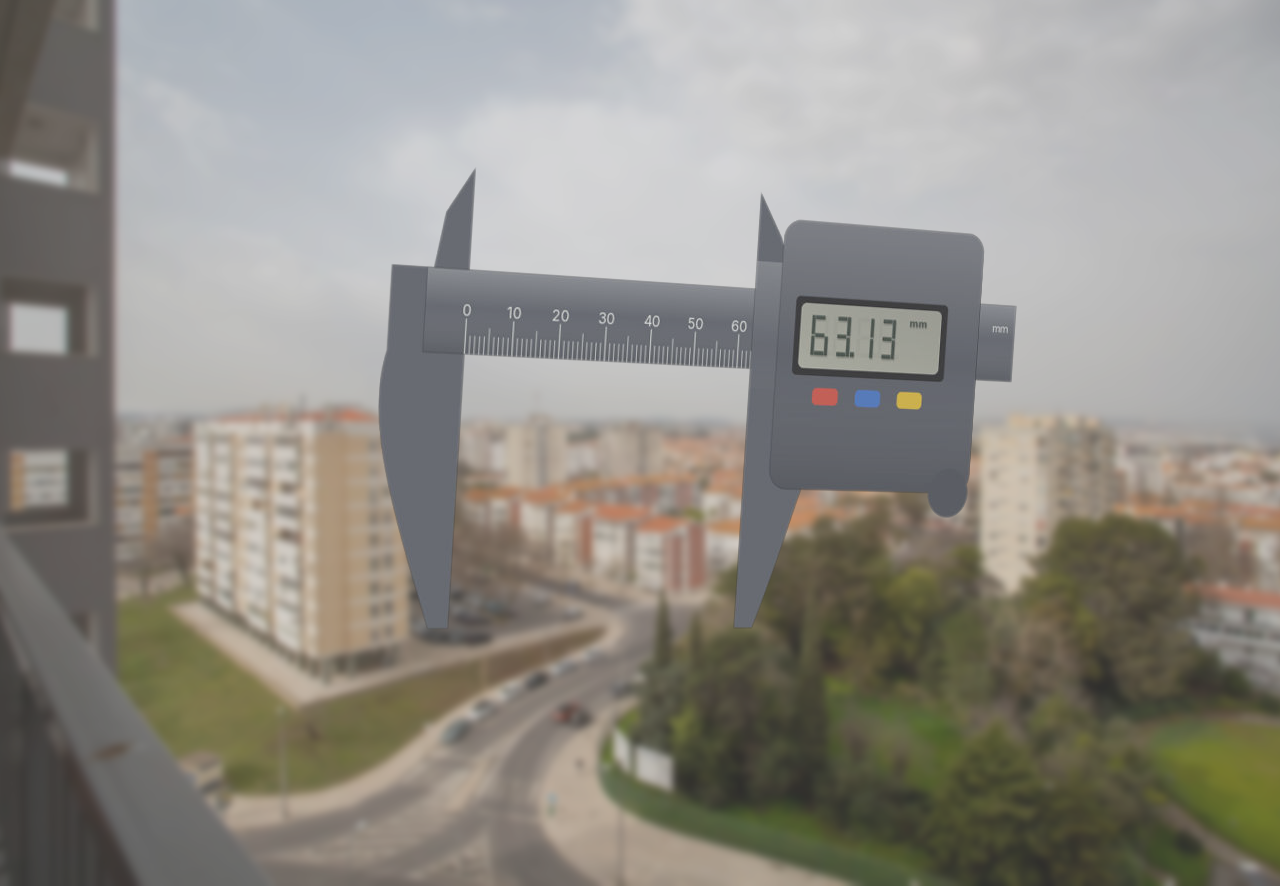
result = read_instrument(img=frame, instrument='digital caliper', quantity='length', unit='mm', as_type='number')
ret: 63.13 mm
